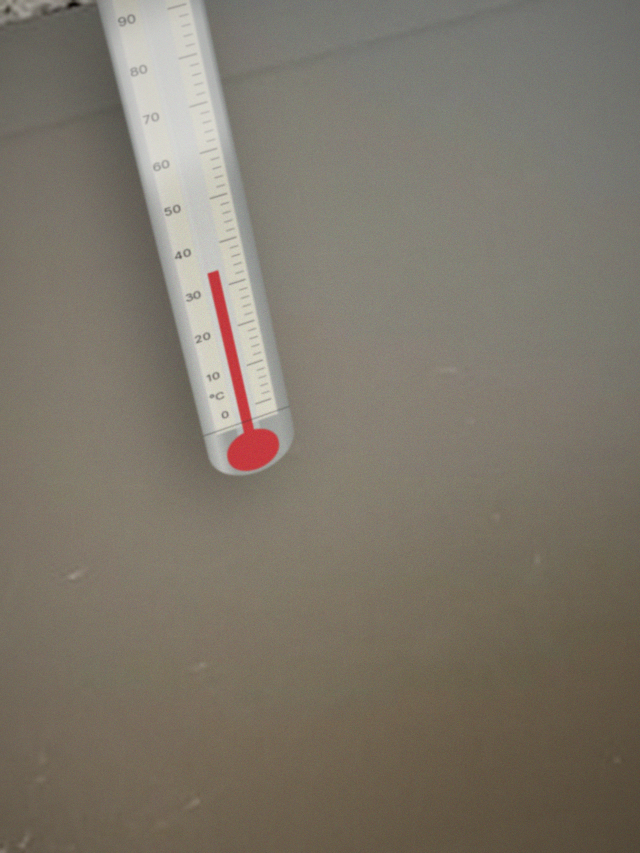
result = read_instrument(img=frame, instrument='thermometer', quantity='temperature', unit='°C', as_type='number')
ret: 34 °C
